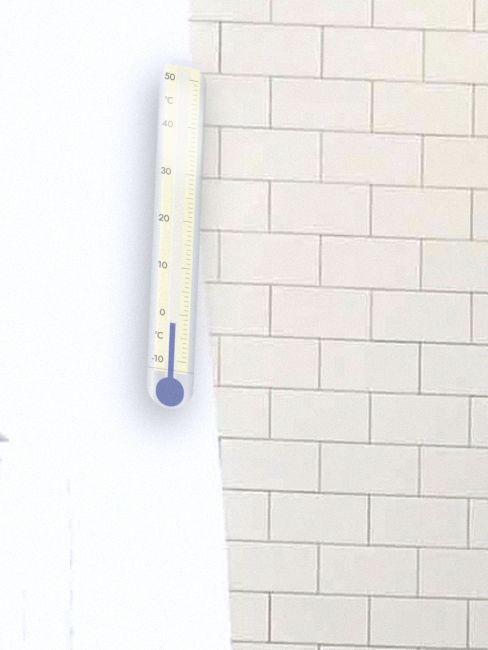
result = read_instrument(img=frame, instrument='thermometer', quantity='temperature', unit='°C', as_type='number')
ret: -2 °C
